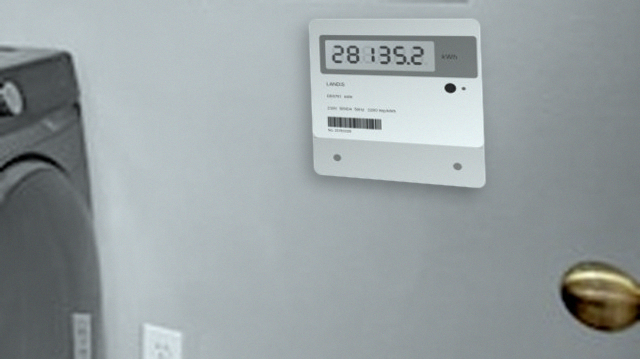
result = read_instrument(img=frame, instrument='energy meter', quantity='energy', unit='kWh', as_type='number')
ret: 28135.2 kWh
